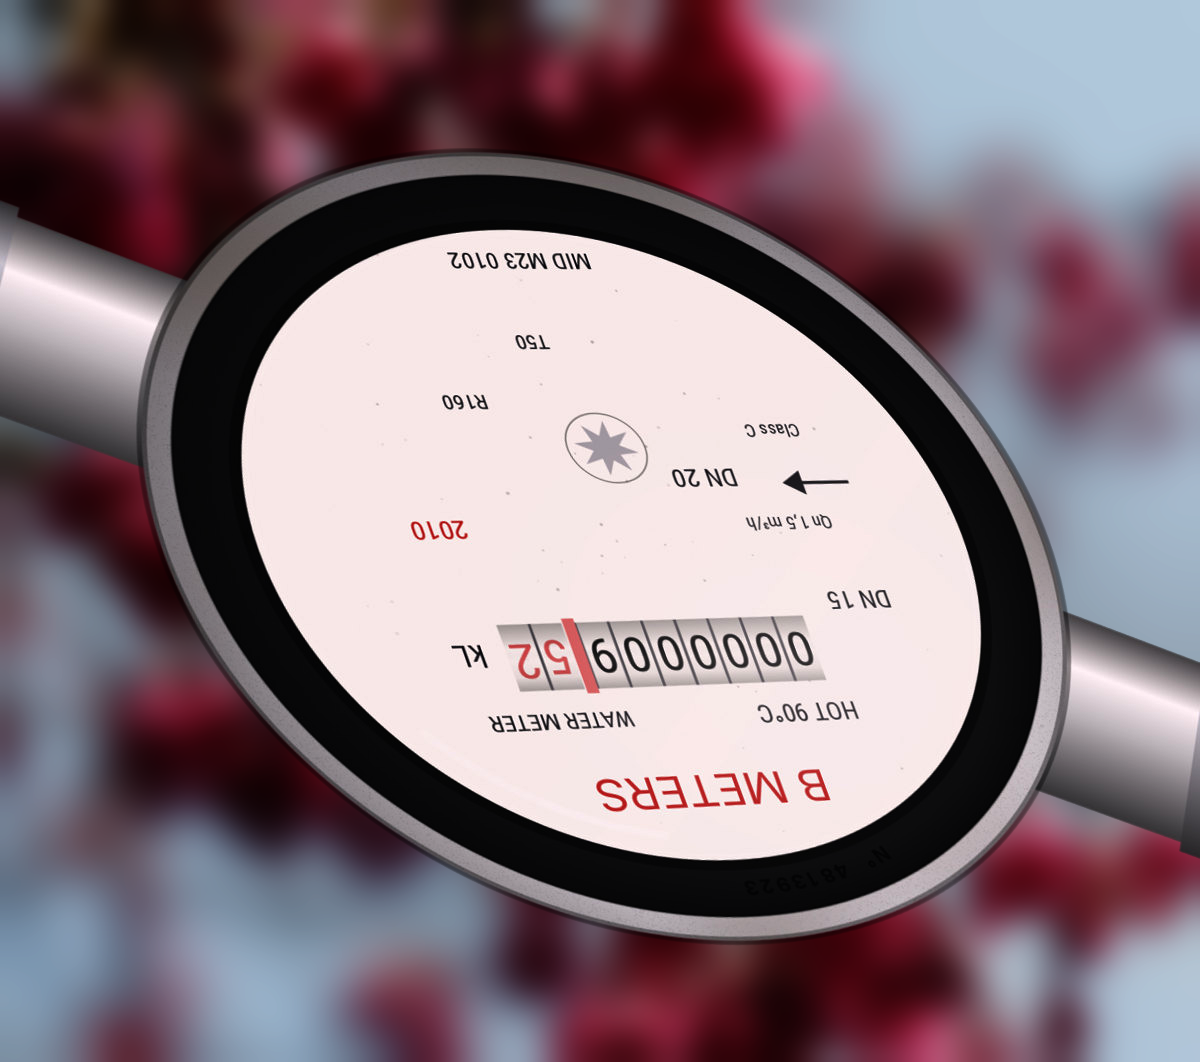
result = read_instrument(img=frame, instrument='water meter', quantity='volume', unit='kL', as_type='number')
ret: 9.52 kL
